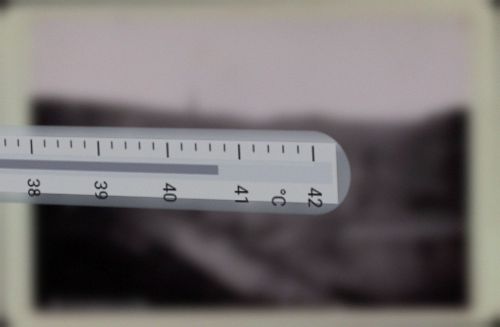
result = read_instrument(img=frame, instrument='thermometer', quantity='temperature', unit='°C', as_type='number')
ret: 40.7 °C
